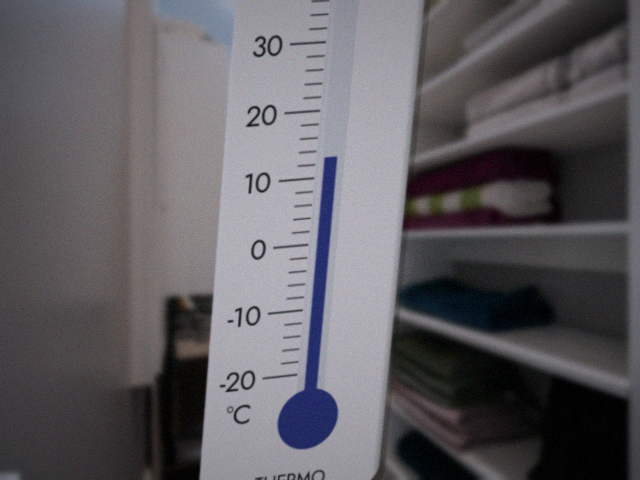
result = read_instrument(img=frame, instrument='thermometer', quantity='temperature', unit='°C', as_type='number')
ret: 13 °C
